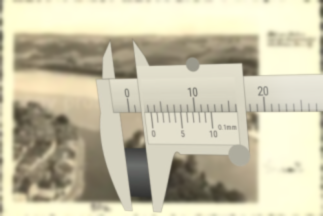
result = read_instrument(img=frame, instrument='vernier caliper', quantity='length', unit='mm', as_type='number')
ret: 3.4 mm
